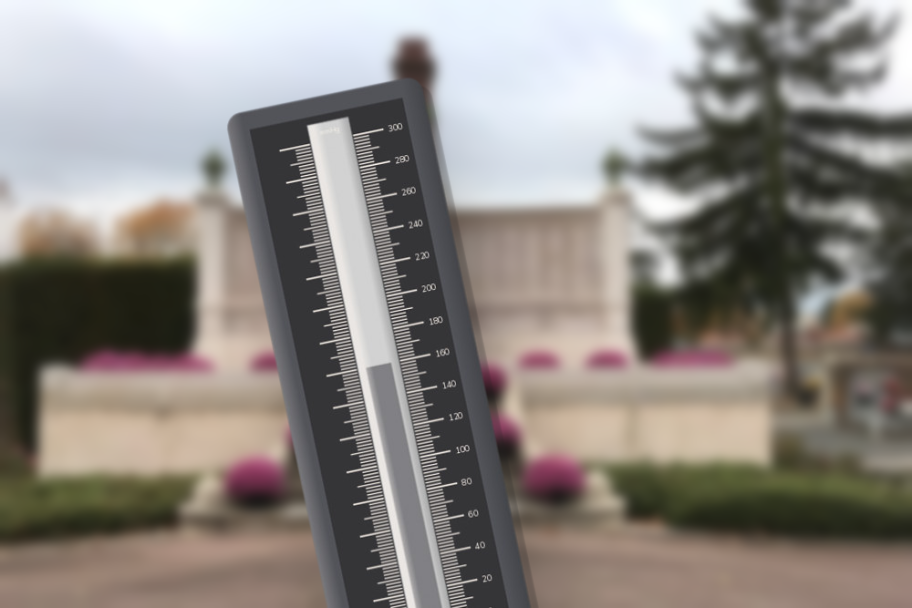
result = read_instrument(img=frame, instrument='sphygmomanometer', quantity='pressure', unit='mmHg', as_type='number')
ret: 160 mmHg
